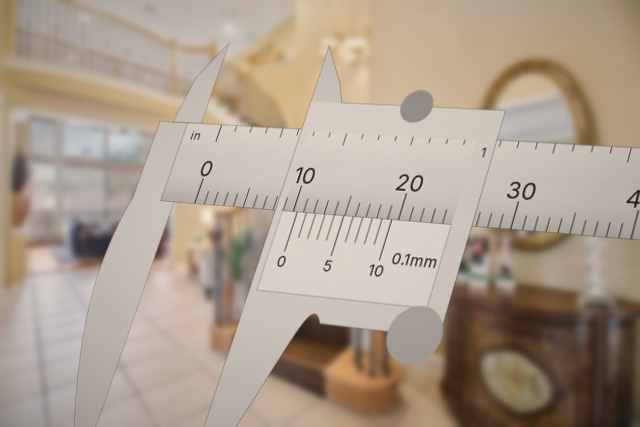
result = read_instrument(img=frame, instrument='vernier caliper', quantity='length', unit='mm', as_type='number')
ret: 10.4 mm
